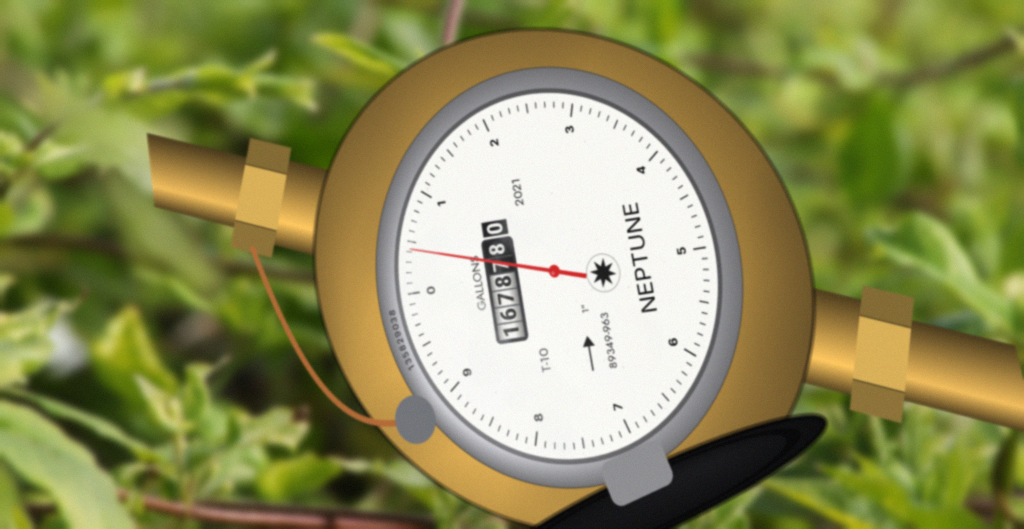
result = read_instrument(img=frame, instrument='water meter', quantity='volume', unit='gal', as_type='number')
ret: 1678780.4 gal
